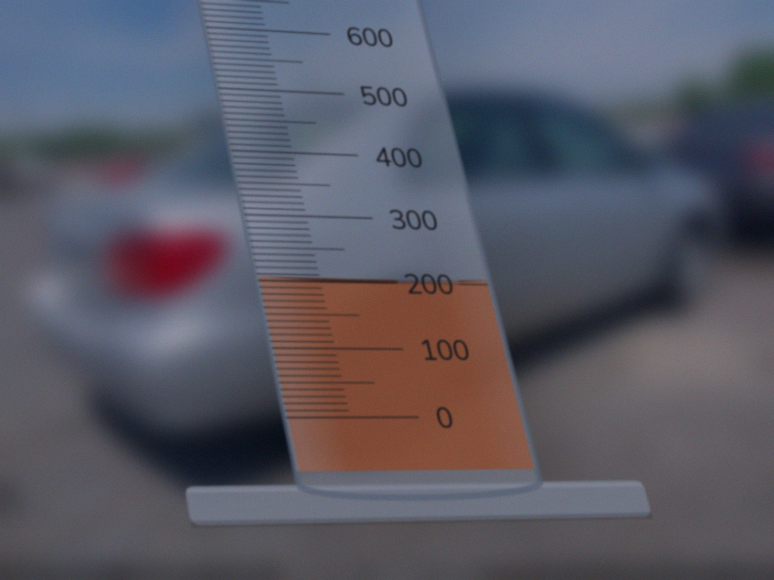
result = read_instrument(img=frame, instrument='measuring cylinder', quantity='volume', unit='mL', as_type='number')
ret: 200 mL
